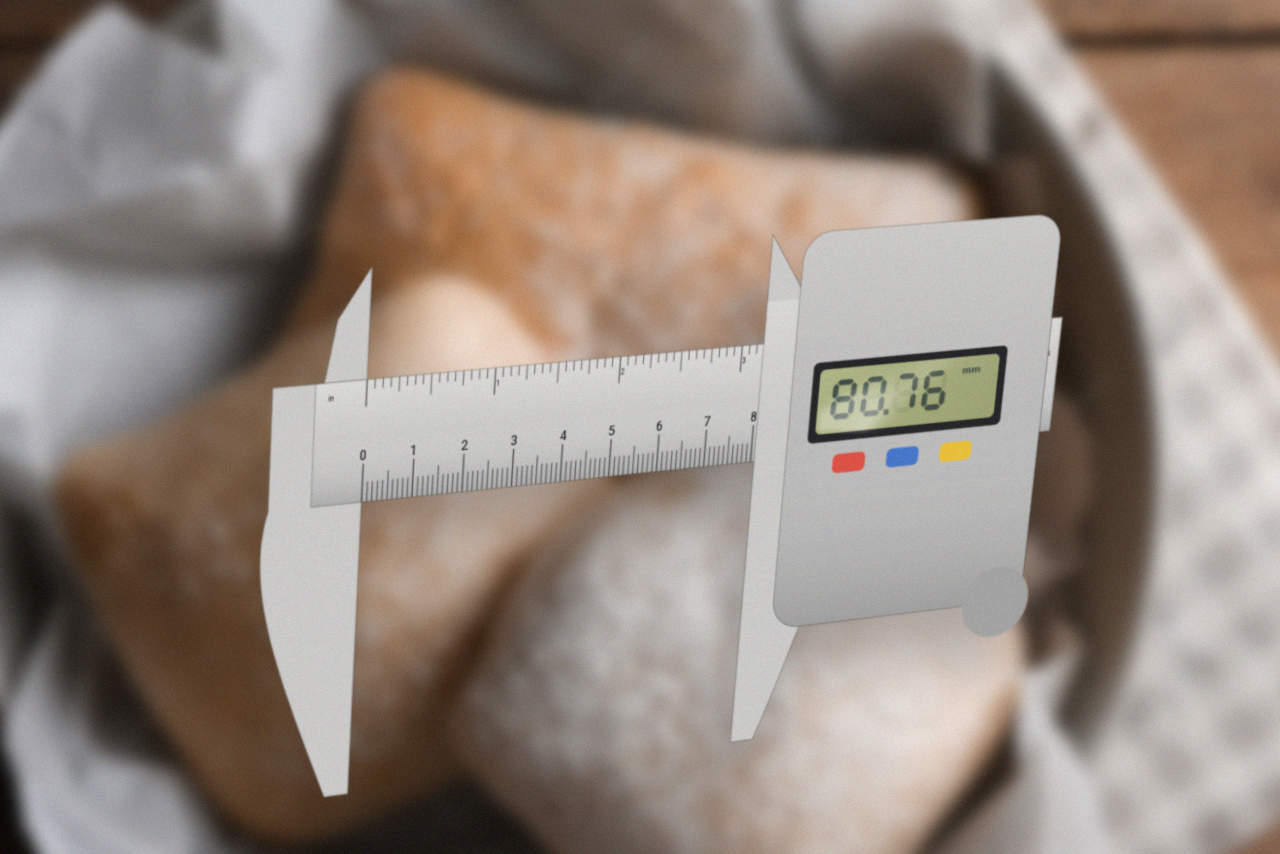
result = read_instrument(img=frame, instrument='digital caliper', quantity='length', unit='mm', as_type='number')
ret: 80.76 mm
